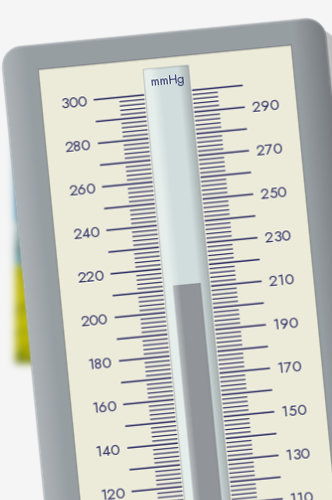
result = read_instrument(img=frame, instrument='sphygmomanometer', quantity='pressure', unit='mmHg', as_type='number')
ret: 212 mmHg
